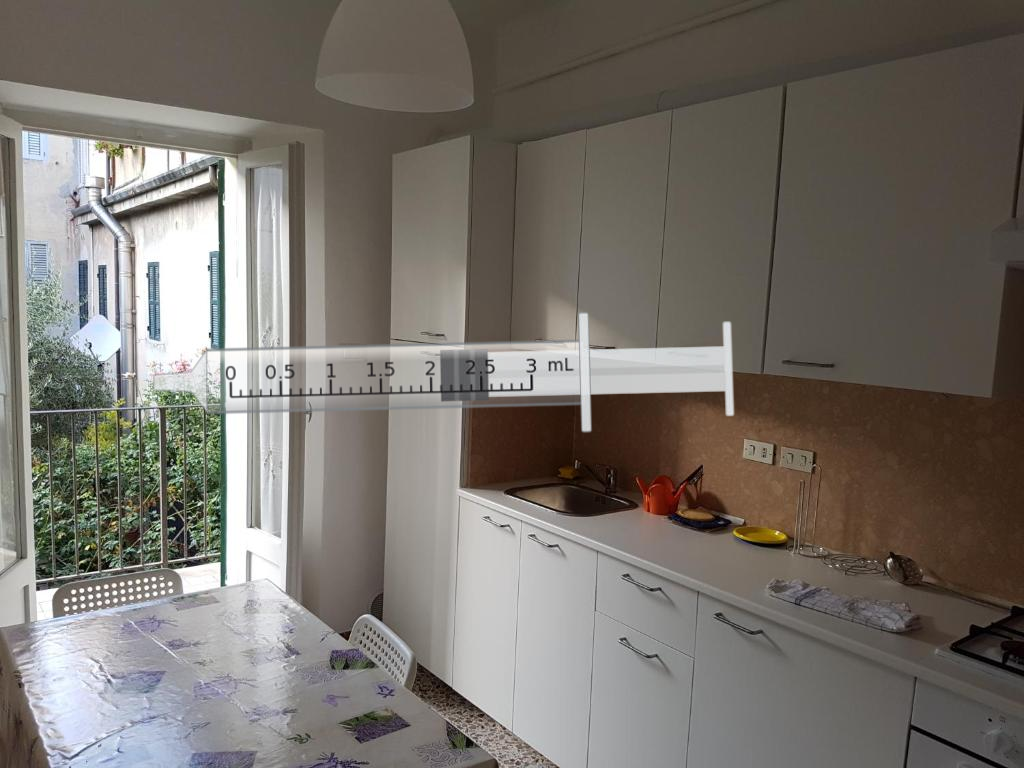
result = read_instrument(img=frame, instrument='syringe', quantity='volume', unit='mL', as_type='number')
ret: 2.1 mL
